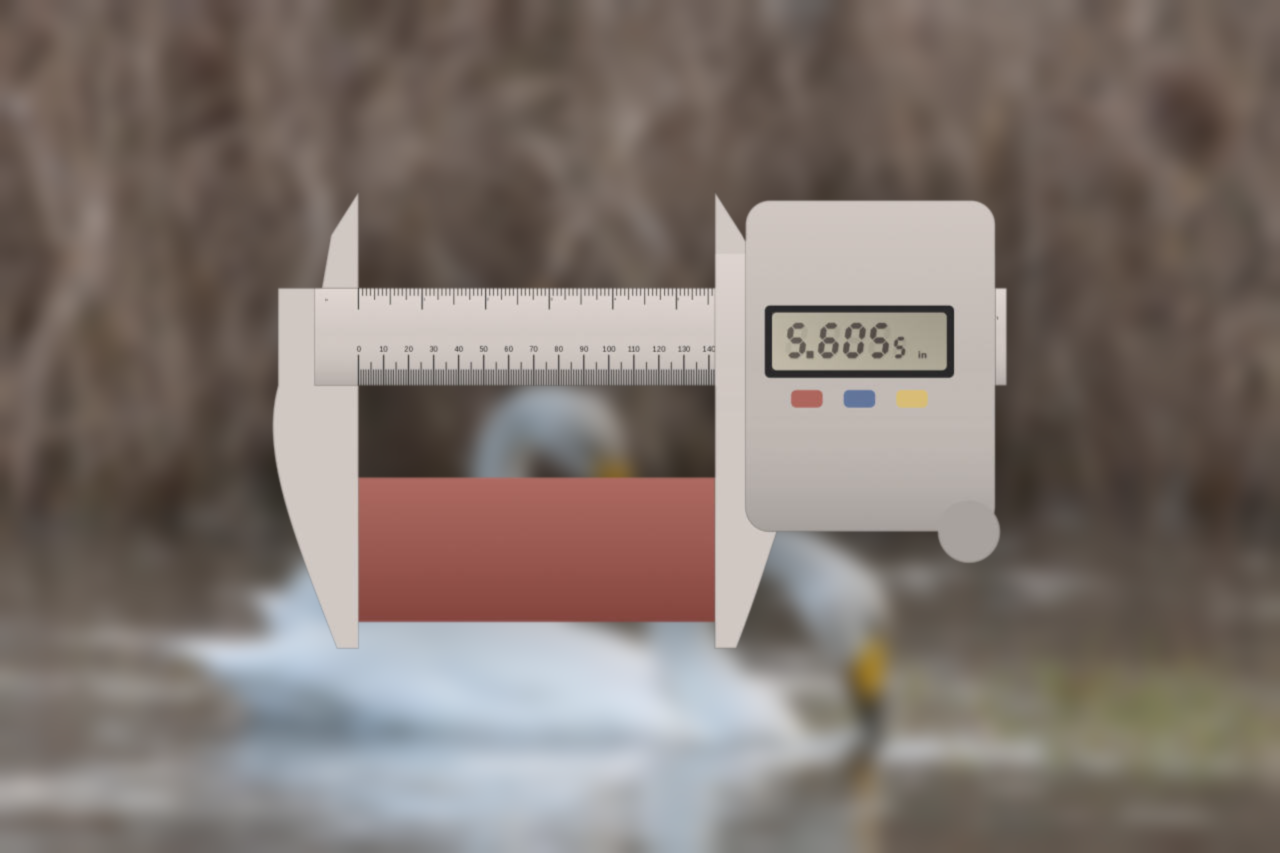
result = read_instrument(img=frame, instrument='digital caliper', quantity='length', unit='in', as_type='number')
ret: 5.6055 in
